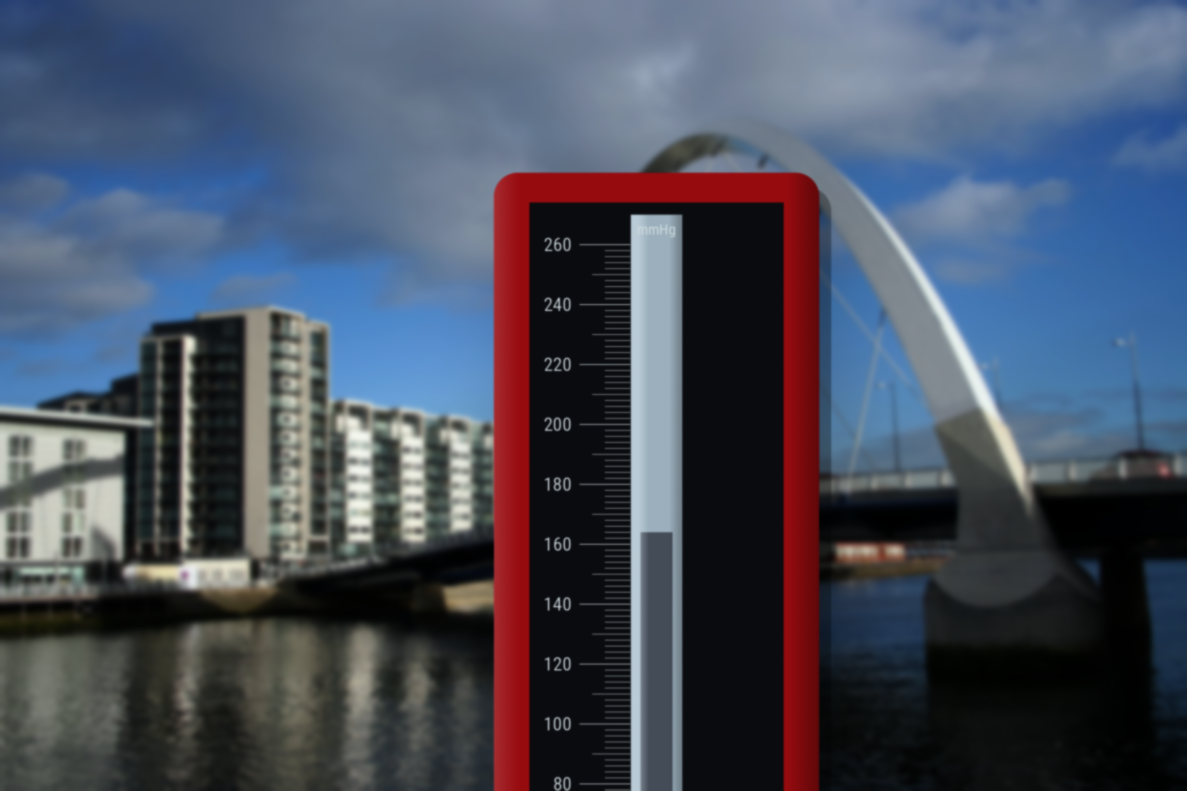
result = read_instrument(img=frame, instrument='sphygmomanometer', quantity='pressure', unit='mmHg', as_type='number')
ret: 164 mmHg
